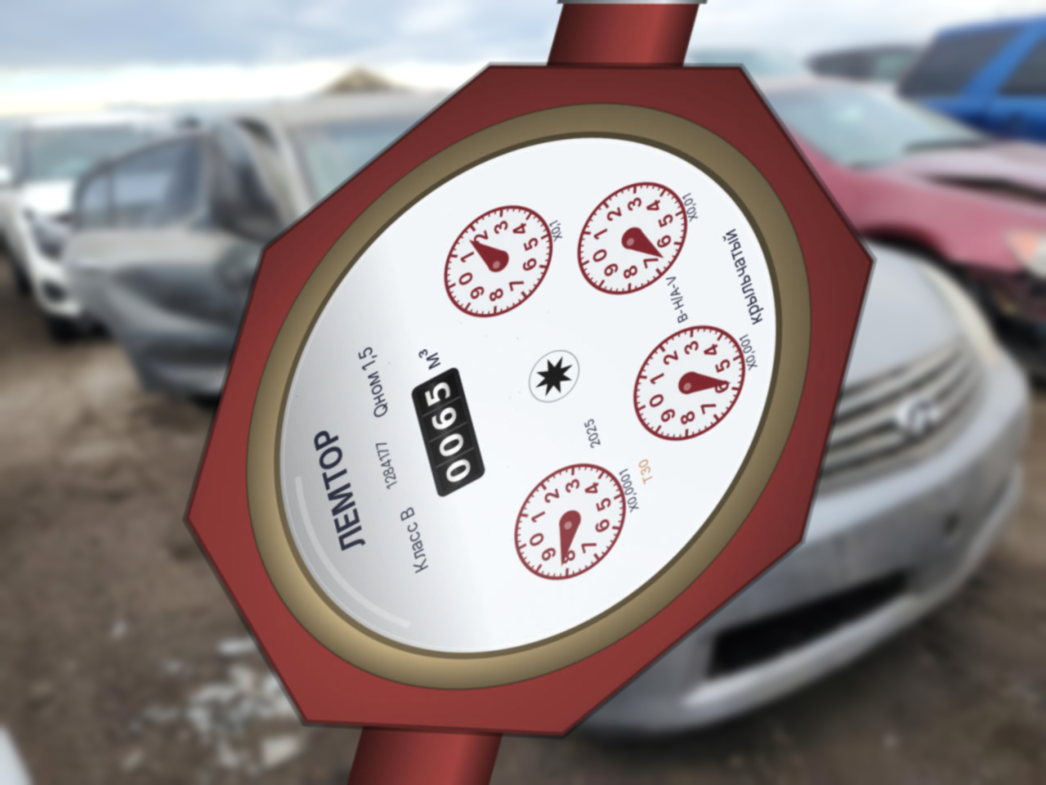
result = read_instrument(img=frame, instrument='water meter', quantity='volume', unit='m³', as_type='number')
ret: 65.1658 m³
